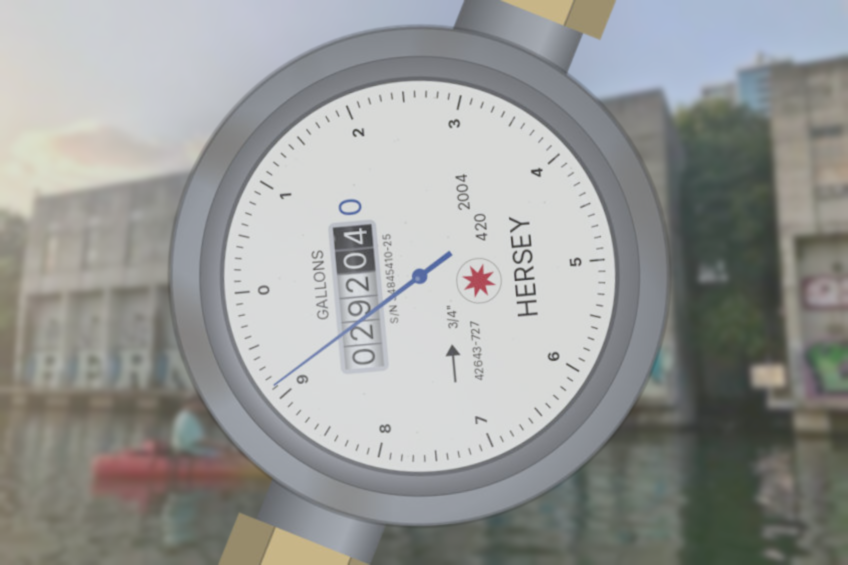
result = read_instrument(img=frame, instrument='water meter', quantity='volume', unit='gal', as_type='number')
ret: 292039.1 gal
